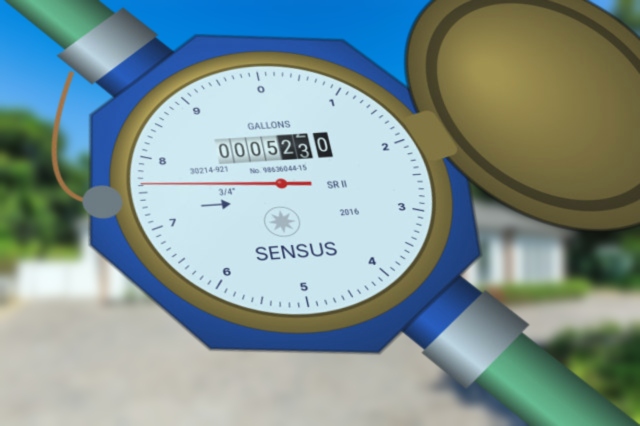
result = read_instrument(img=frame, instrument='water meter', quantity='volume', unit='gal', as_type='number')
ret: 5227.6 gal
